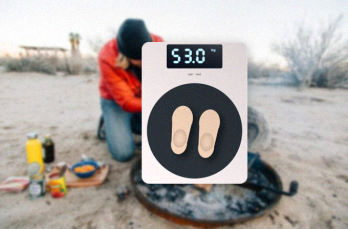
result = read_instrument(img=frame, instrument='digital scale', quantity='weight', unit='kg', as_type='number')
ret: 53.0 kg
